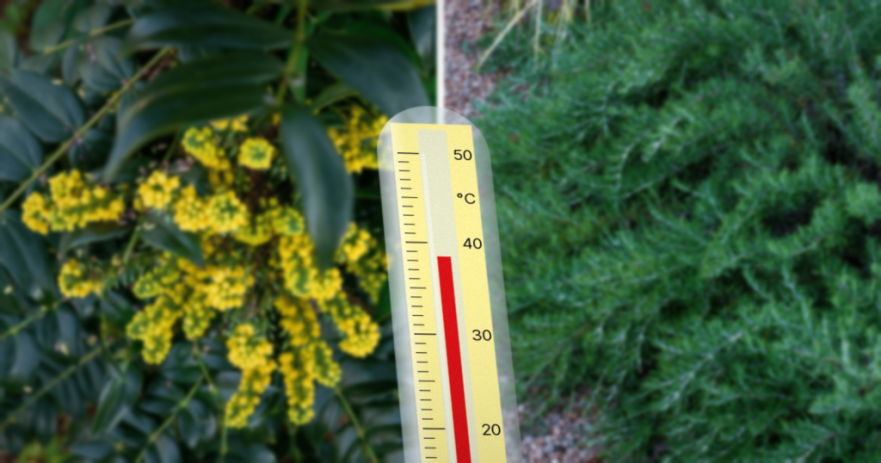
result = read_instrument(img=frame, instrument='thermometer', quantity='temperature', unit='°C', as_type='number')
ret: 38.5 °C
